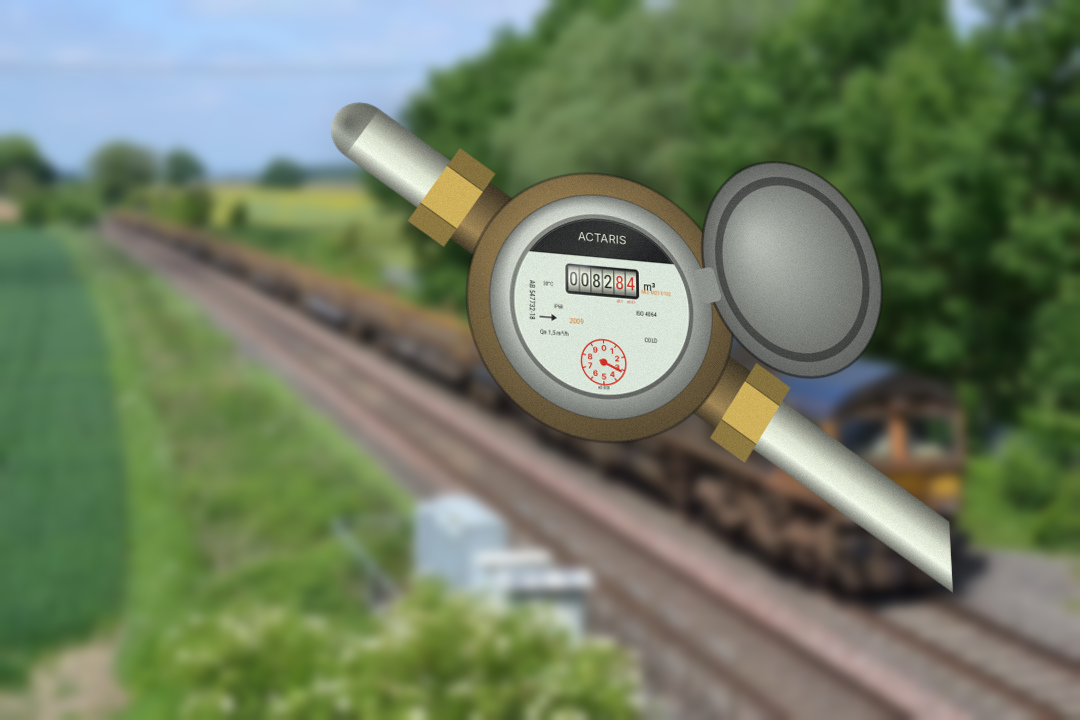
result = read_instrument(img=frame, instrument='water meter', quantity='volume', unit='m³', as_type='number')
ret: 82.843 m³
